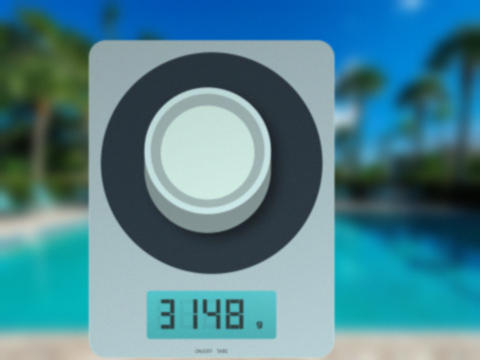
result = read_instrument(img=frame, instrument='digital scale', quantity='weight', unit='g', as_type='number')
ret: 3148 g
